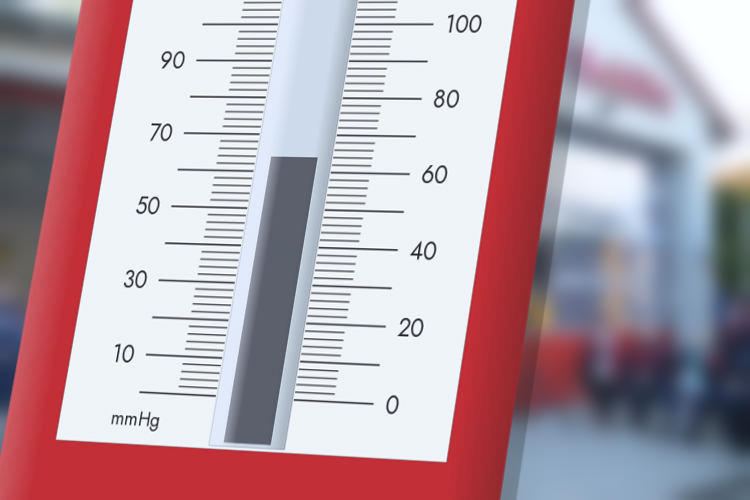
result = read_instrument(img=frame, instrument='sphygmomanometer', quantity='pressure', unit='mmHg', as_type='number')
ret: 64 mmHg
